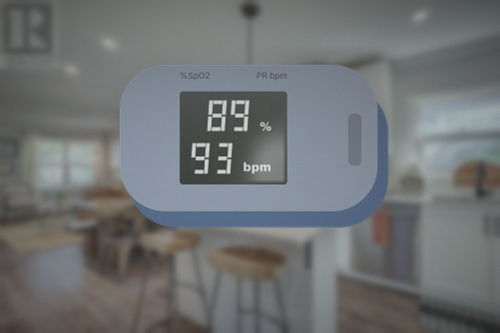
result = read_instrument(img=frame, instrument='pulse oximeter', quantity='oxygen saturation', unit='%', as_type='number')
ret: 89 %
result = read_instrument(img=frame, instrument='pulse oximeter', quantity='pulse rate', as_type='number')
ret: 93 bpm
